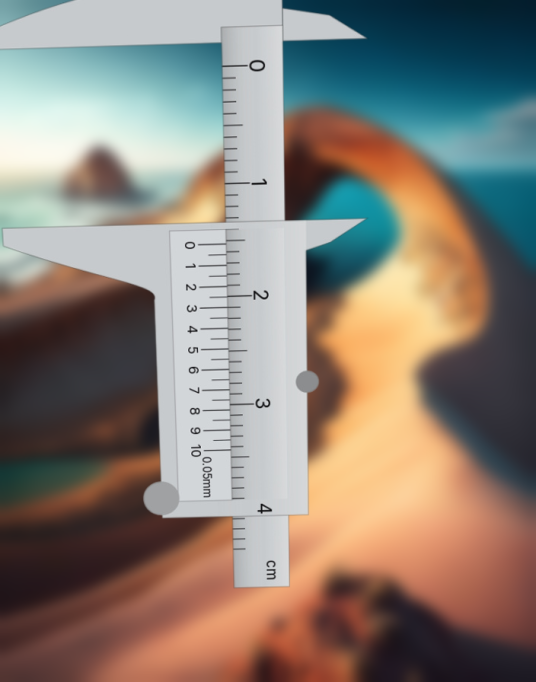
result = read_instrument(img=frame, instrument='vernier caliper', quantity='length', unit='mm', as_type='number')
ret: 15.3 mm
